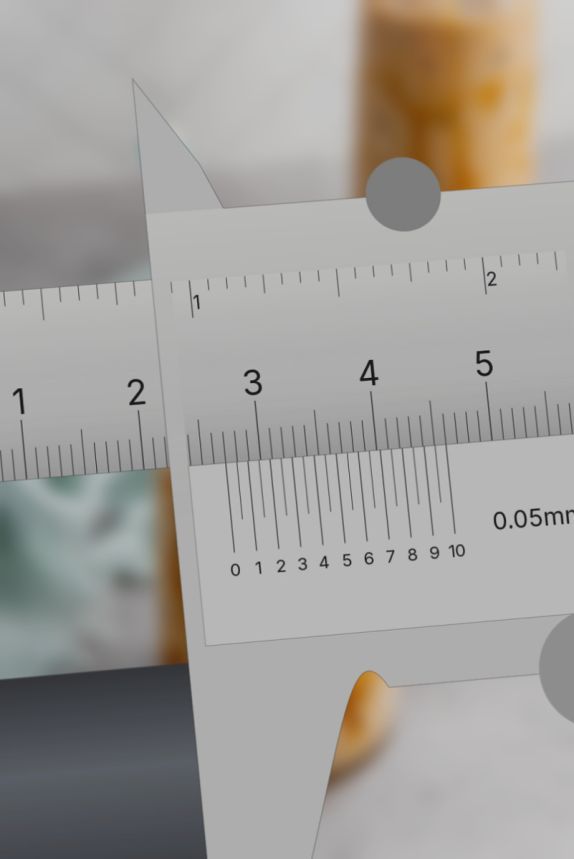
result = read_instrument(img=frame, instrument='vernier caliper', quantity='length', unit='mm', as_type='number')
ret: 27.0 mm
